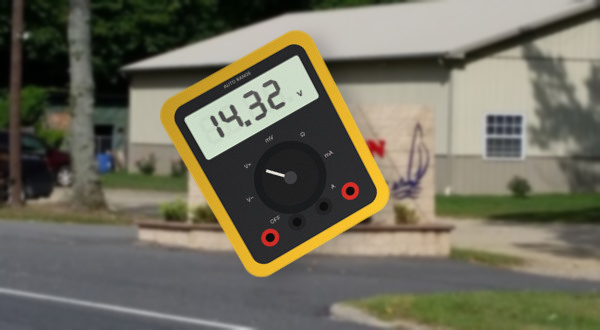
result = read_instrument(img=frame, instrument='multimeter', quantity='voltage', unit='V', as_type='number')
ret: 14.32 V
